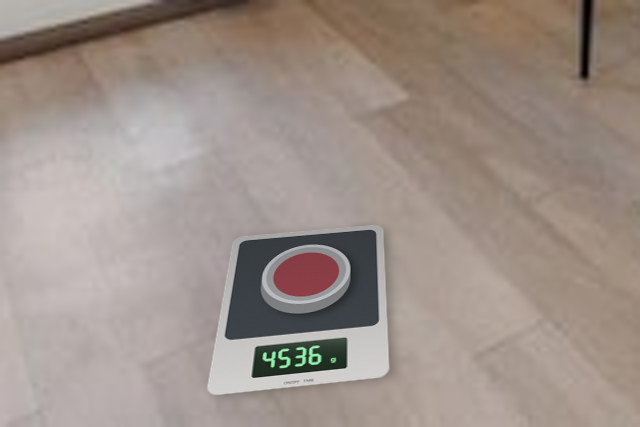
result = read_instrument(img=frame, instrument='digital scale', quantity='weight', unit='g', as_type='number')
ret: 4536 g
